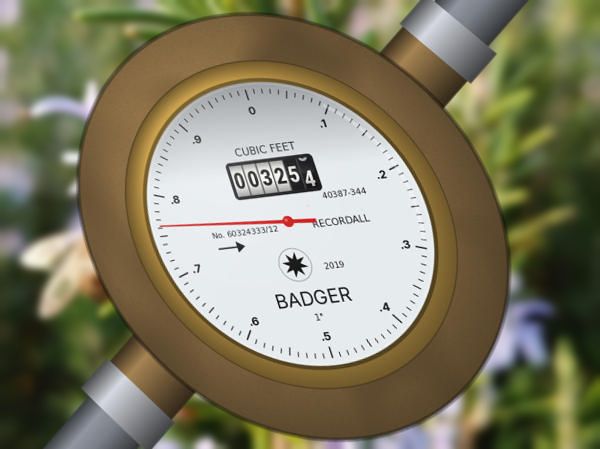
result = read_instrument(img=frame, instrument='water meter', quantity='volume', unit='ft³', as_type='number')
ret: 3253.76 ft³
